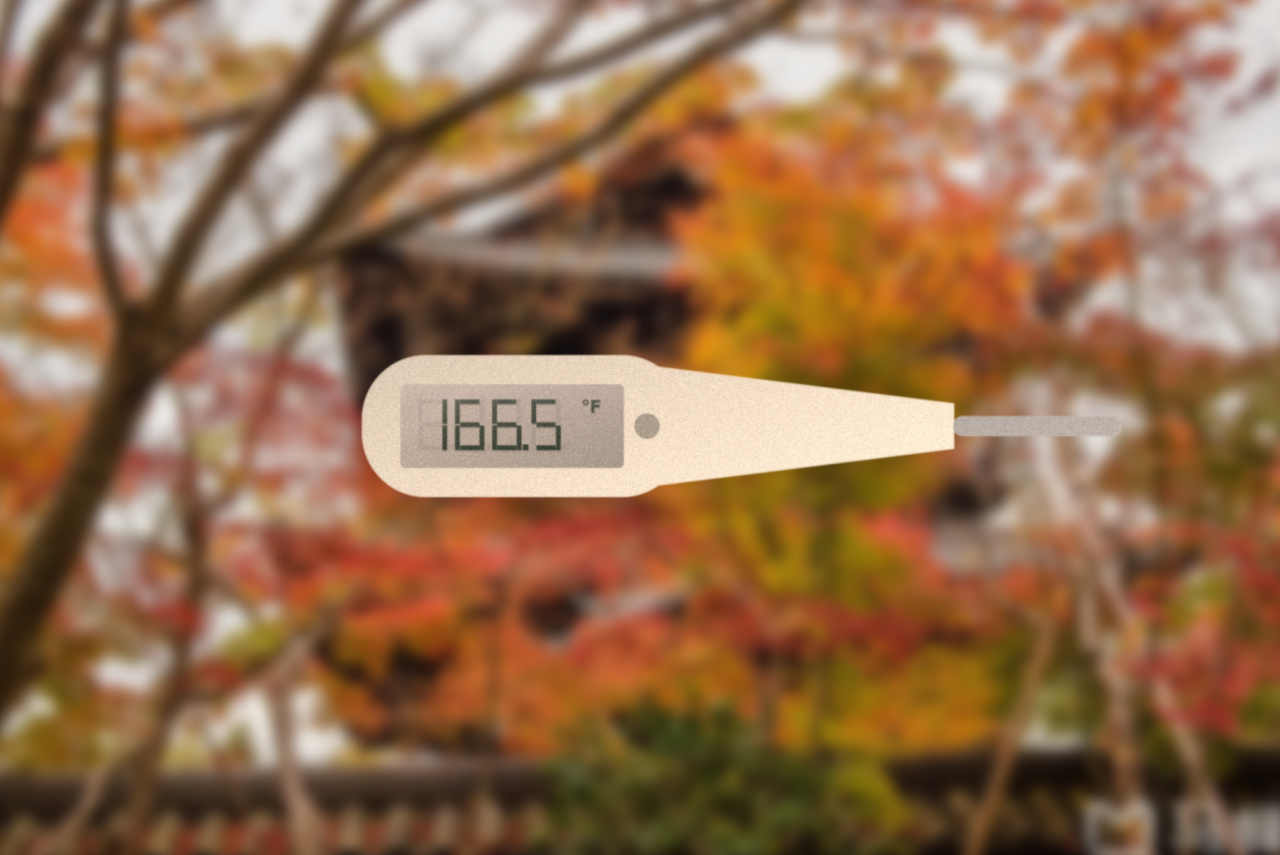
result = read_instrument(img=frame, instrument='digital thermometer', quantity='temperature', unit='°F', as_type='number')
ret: 166.5 °F
